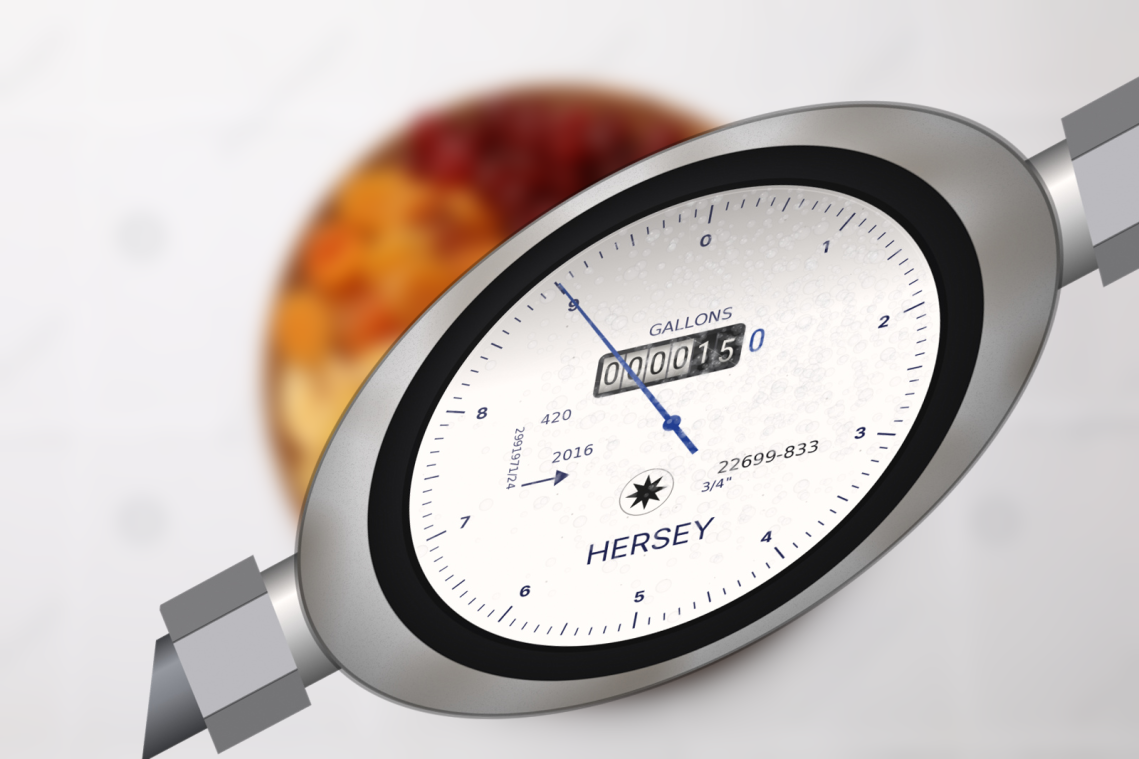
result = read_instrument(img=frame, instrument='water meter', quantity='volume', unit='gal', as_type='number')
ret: 149.0 gal
